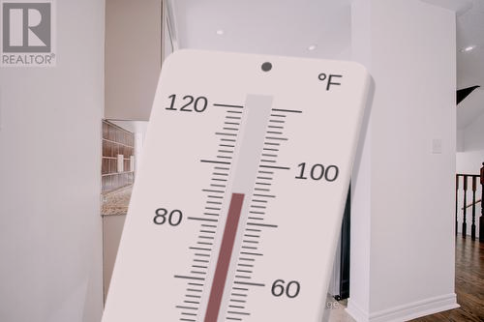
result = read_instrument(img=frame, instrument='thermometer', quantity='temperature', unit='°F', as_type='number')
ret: 90 °F
